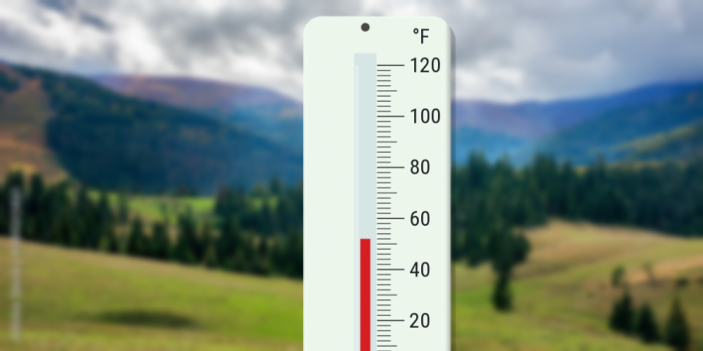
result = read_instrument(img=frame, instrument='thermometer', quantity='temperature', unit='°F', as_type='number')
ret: 52 °F
